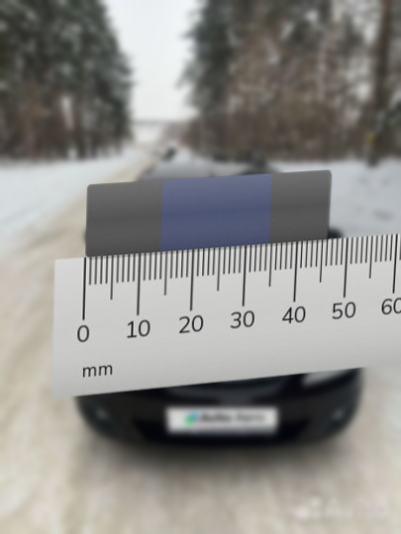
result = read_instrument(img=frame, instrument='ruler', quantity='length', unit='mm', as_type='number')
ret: 46 mm
